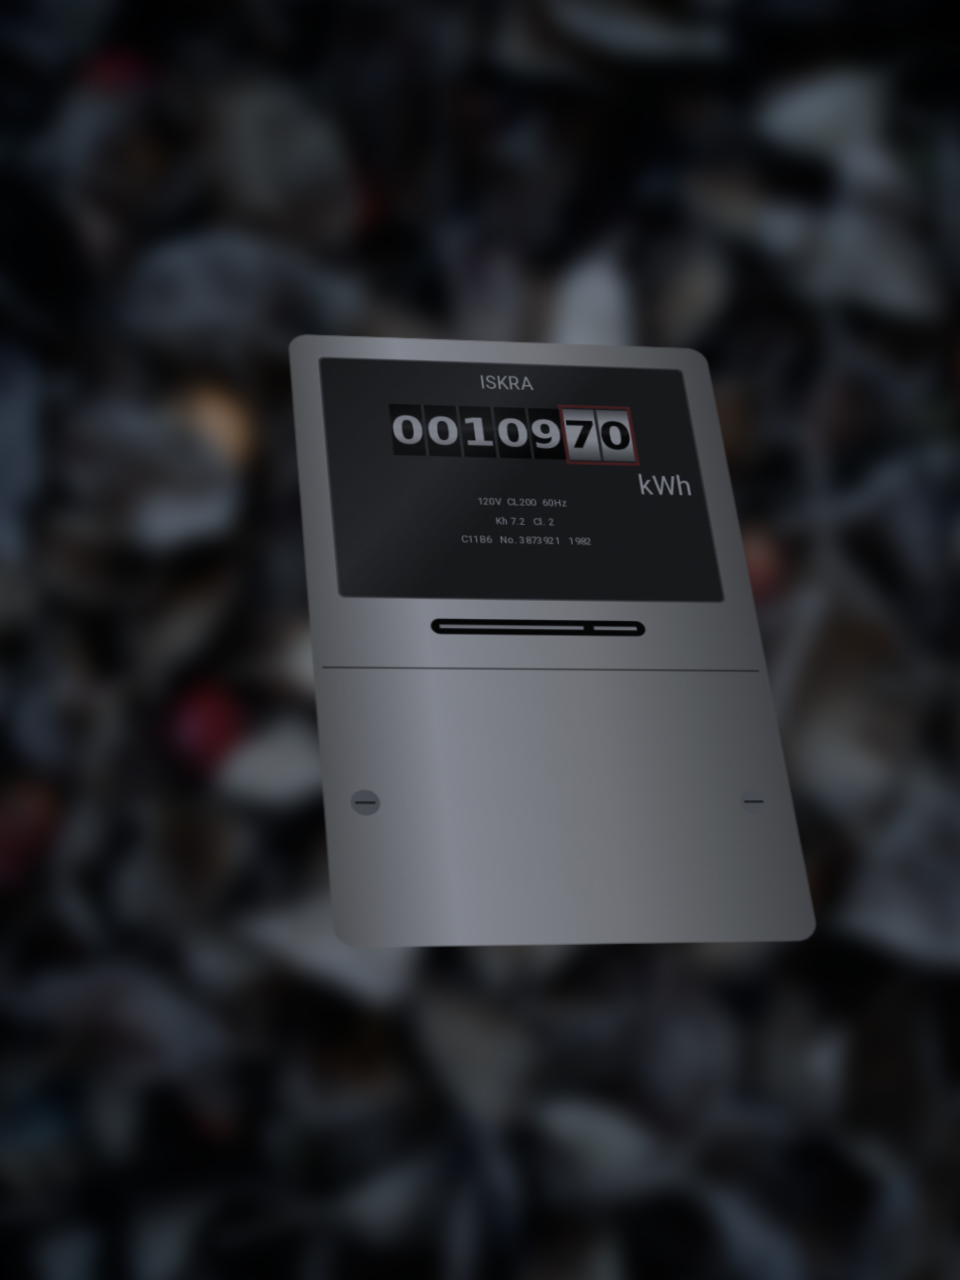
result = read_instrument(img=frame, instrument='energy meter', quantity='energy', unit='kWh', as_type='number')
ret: 109.70 kWh
